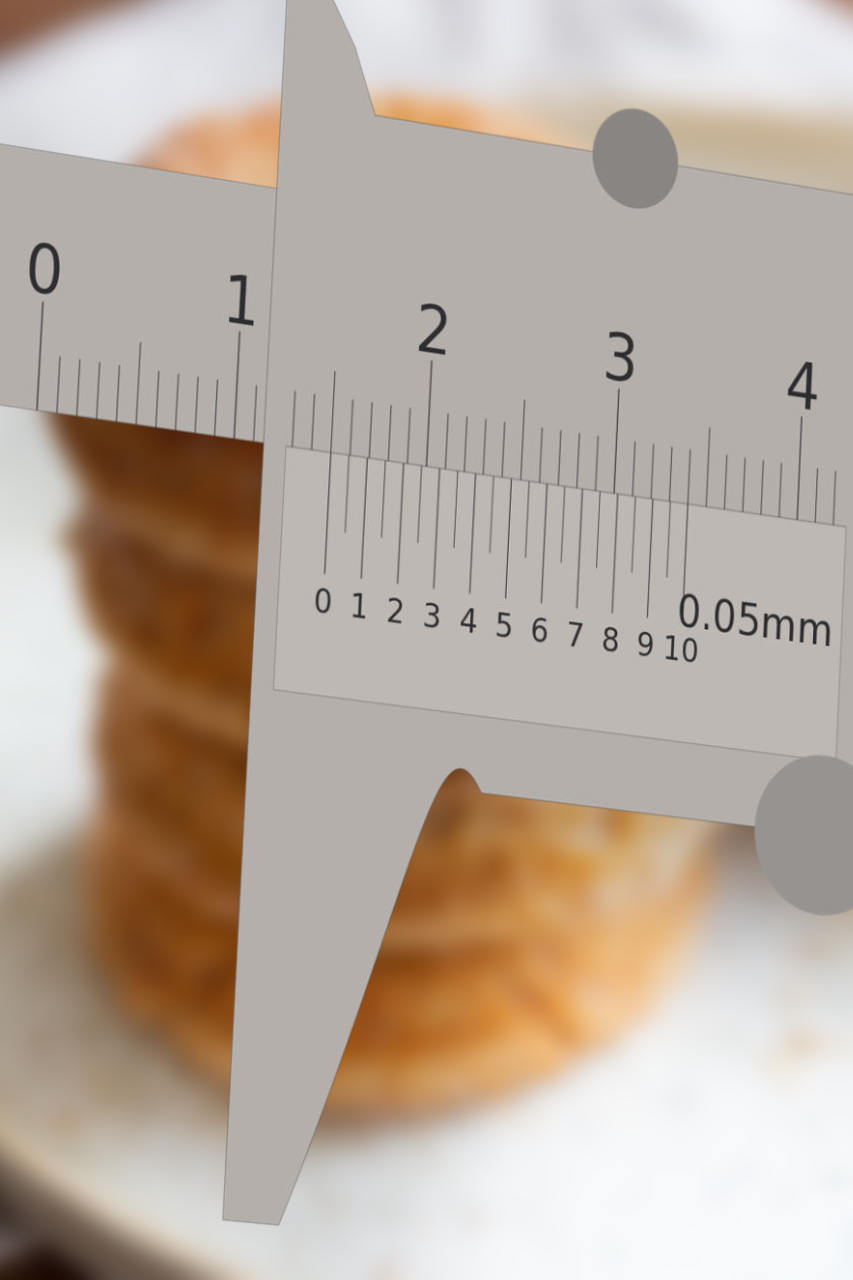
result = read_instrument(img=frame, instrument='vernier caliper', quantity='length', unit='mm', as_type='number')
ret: 15.0 mm
